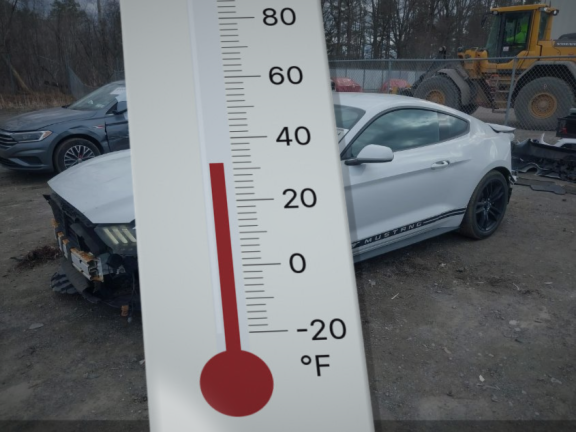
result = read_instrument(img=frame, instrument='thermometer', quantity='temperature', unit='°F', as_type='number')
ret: 32 °F
